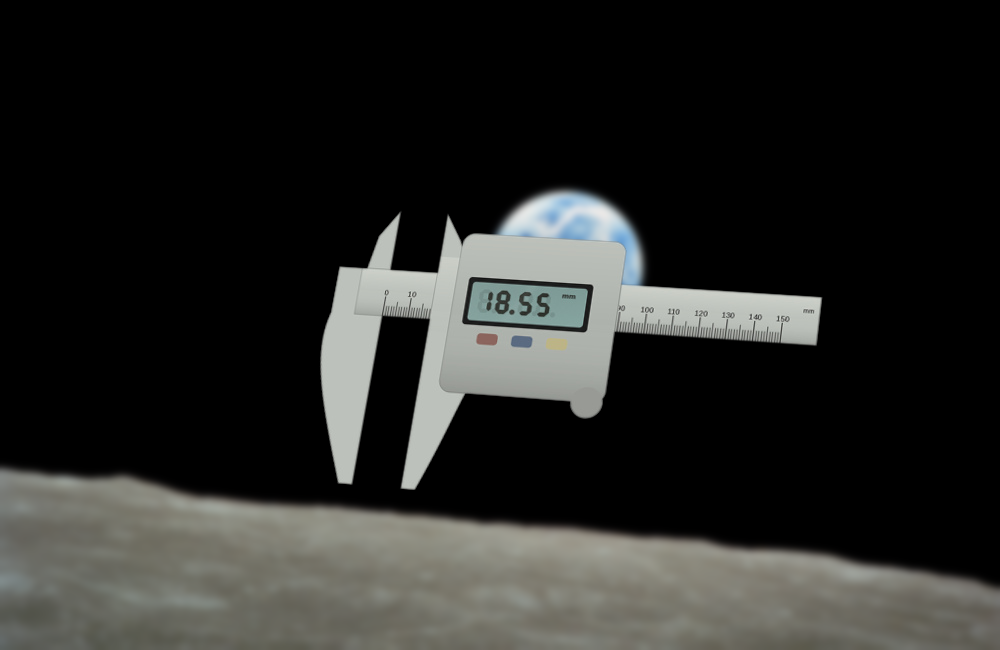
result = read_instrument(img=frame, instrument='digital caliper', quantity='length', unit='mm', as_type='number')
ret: 18.55 mm
